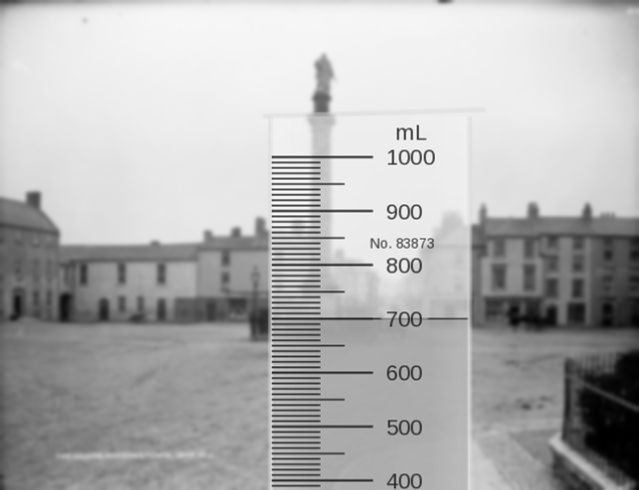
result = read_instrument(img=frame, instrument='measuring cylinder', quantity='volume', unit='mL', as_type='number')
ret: 700 mL
